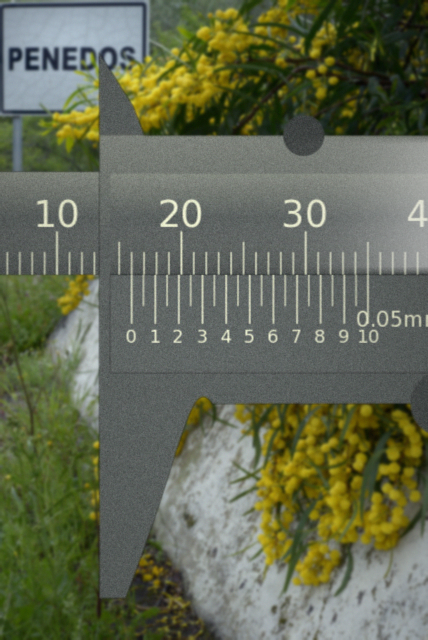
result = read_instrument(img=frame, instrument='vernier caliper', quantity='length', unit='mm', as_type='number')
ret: 16.0 mm
